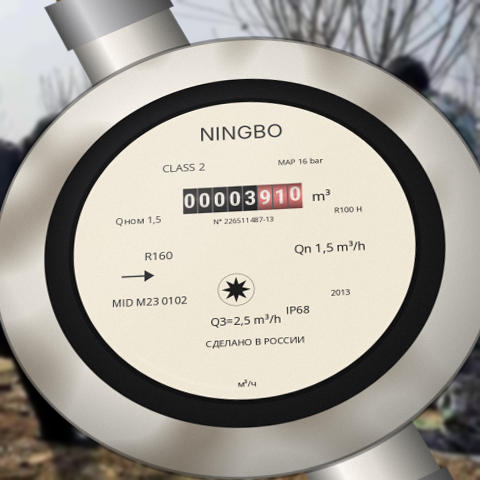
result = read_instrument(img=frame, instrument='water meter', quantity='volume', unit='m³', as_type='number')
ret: 3.910 m³
